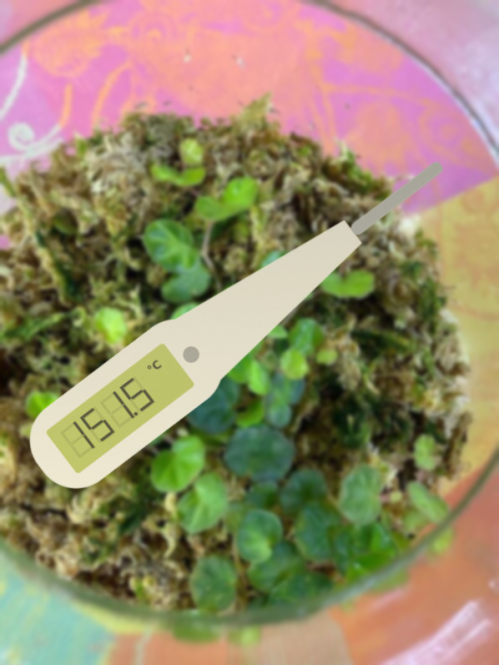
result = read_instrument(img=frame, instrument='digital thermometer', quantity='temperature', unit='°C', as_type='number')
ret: 151.5 °C
